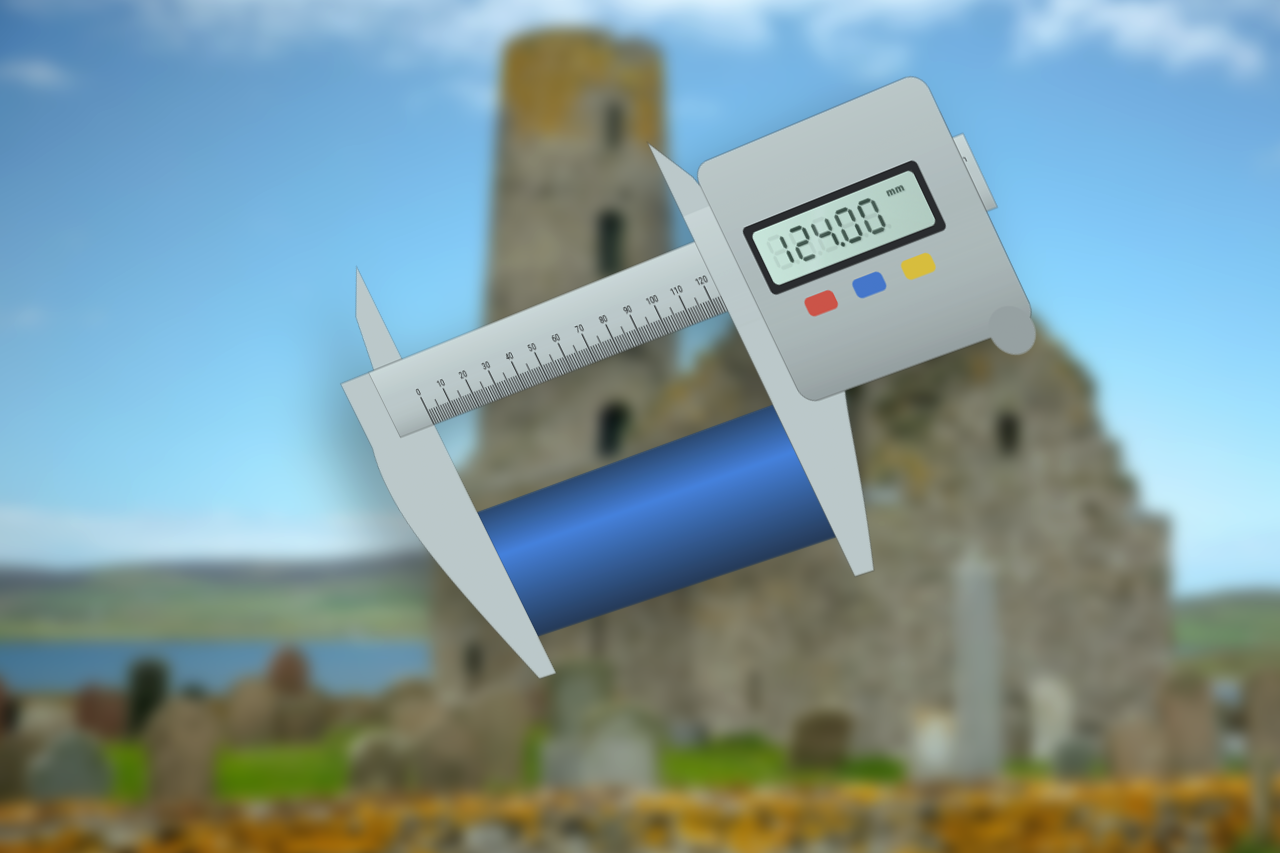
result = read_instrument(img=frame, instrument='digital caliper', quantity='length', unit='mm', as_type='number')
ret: 124.00 mm
